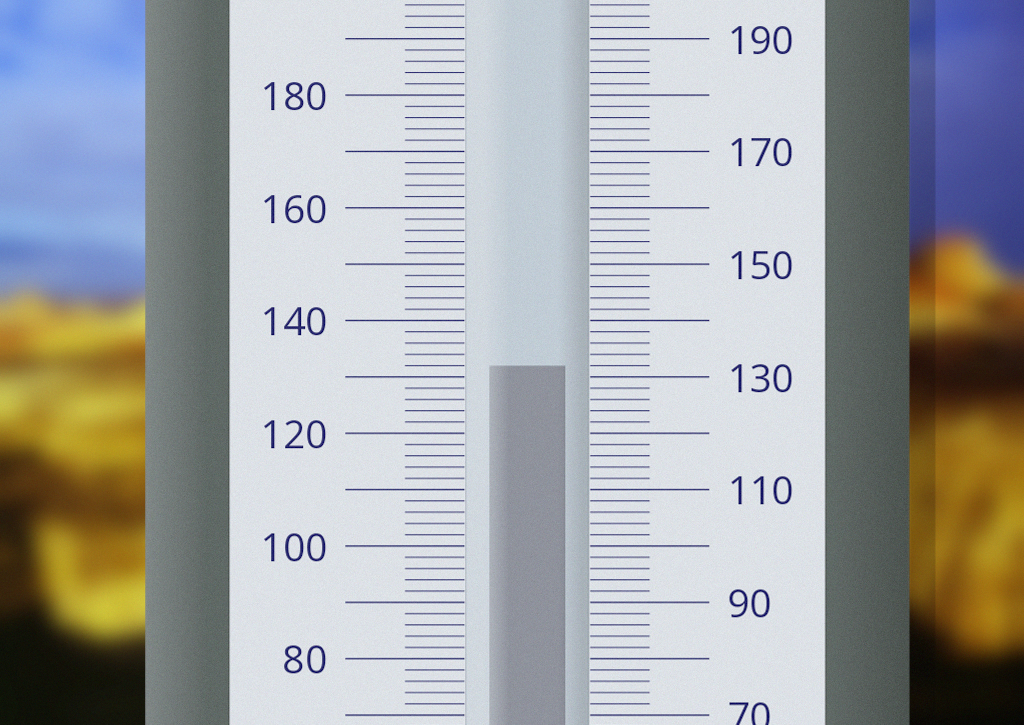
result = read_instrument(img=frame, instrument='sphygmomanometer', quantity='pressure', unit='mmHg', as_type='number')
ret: 132 mmHg
